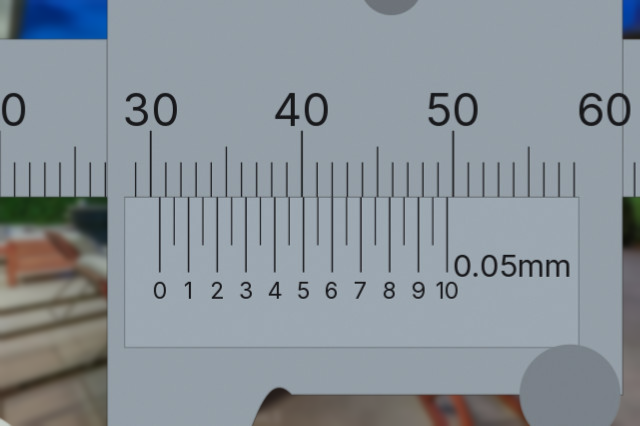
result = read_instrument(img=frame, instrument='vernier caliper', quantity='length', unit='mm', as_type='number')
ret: 30.6 mm
